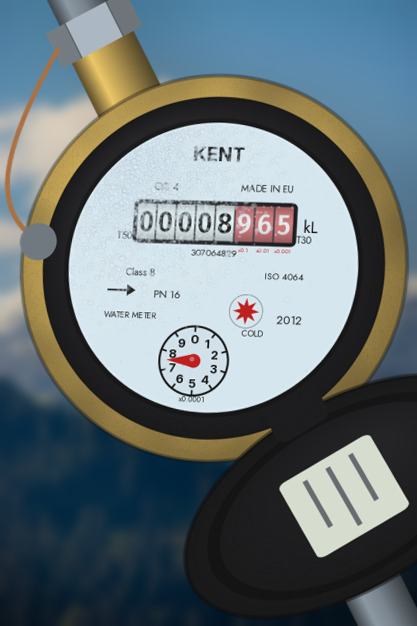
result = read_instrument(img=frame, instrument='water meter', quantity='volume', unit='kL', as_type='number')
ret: 8.9657 kL
